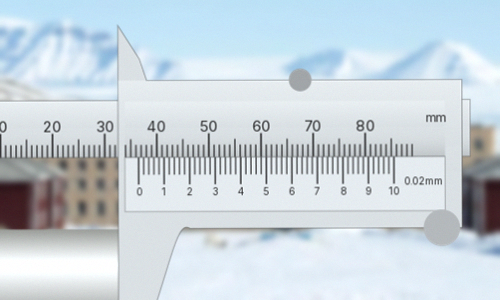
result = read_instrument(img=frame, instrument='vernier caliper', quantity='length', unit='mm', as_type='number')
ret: 36.5 mm
